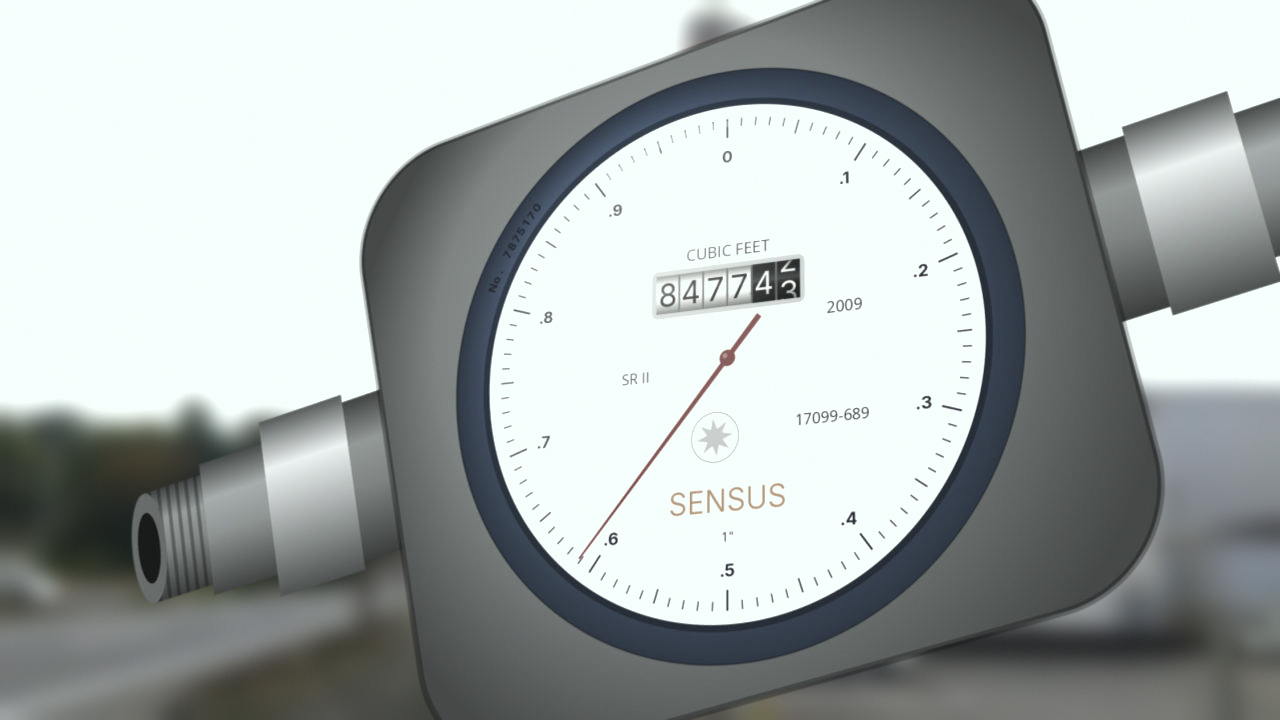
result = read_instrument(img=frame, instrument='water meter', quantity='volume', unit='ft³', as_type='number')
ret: 847742.61 ft³
